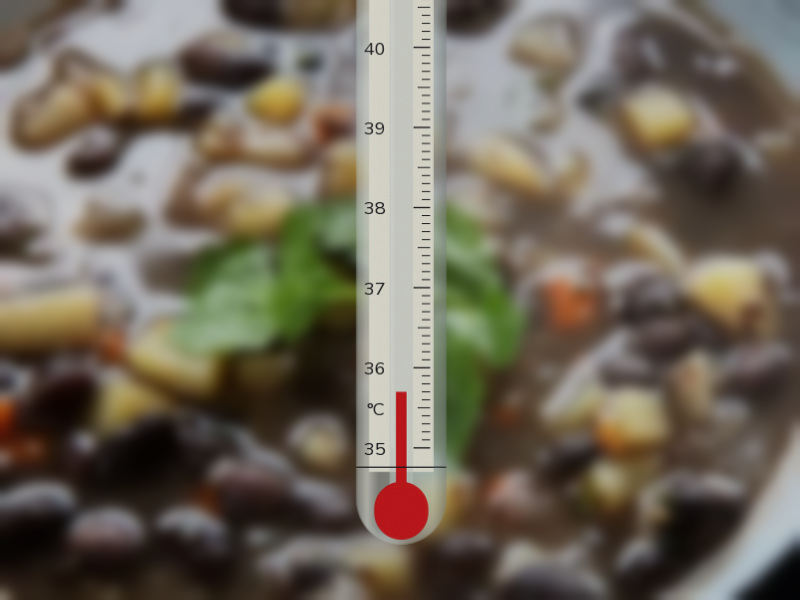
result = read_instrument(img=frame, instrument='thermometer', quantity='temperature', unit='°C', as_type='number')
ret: 35.7 °C
